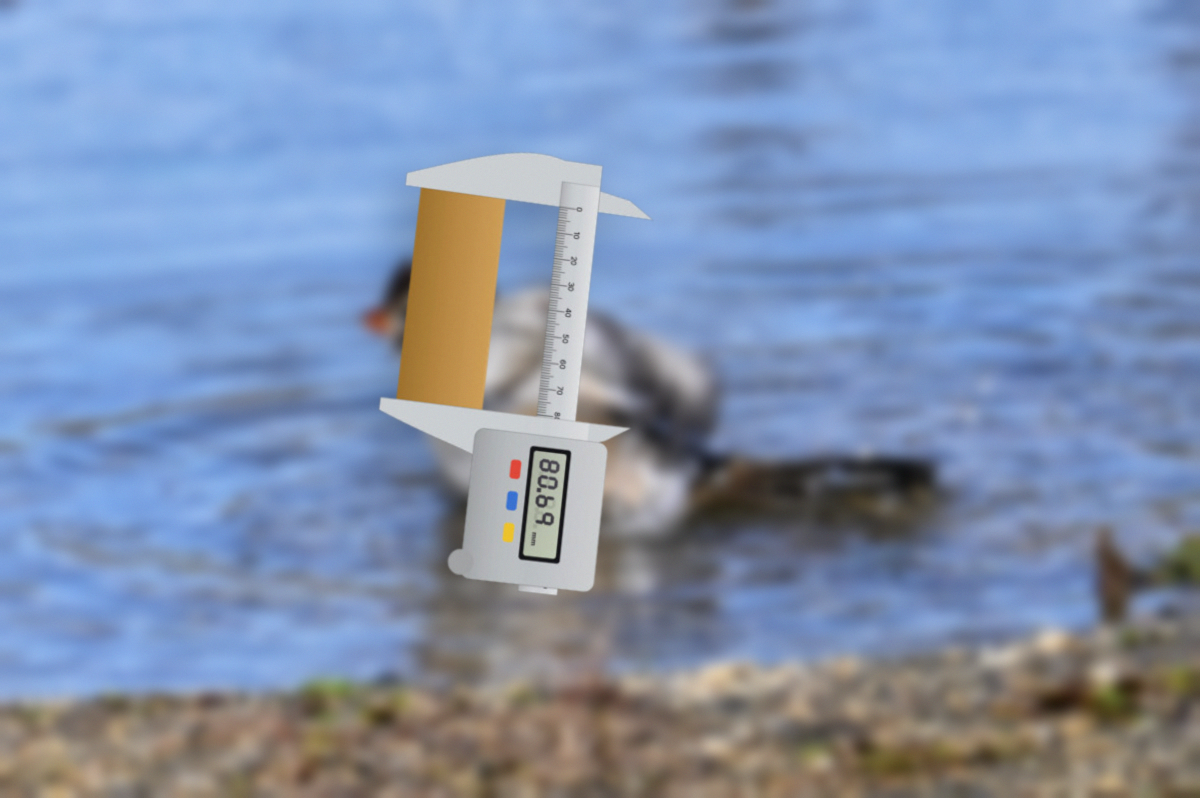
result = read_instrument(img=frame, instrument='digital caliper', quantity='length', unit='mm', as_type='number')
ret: 80.69 mm
